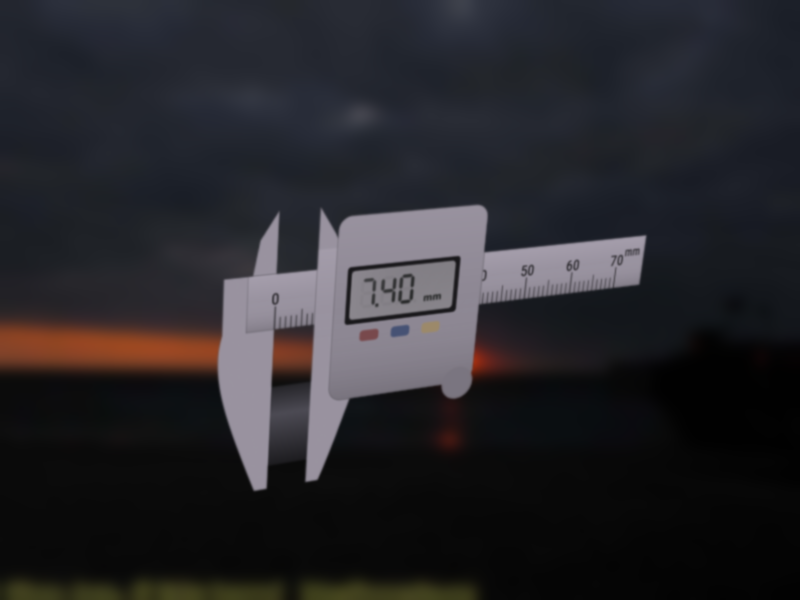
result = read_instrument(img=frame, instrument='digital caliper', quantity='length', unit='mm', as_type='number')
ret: 7.40 mm
